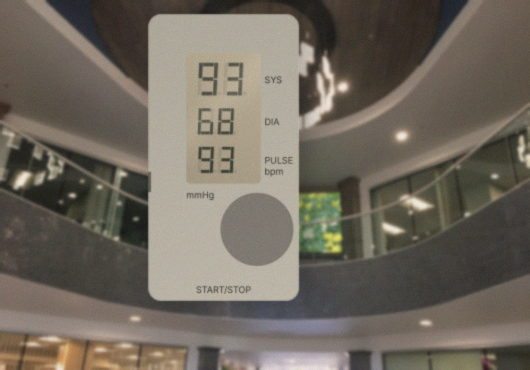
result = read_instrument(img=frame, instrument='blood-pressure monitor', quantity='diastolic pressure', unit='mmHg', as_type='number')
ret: 68 mmHg
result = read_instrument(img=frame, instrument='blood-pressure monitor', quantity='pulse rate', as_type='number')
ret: 93 bpm
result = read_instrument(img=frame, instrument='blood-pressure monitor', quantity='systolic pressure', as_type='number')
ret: 93 mmHg
